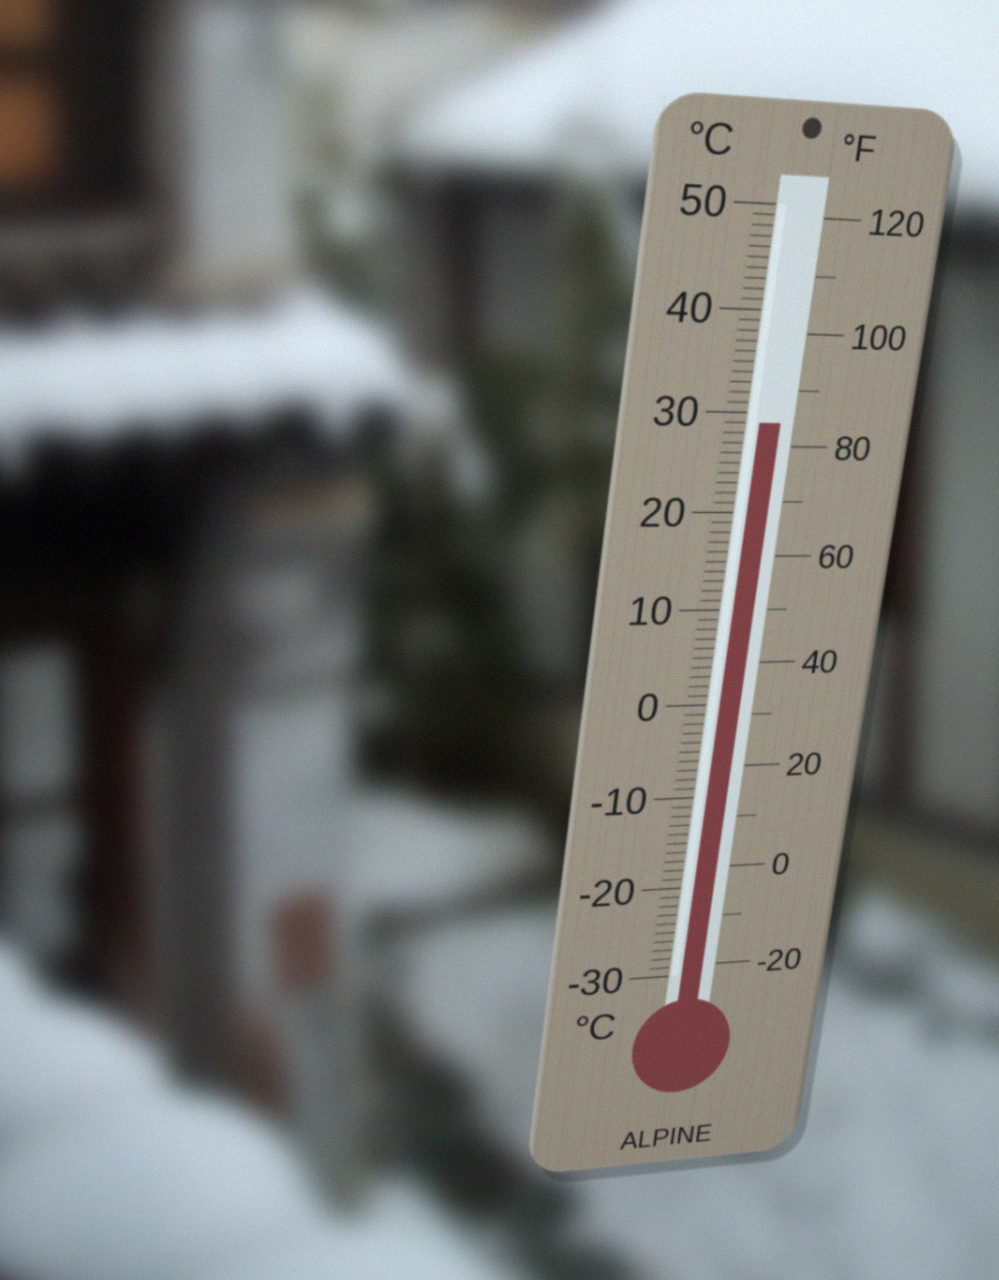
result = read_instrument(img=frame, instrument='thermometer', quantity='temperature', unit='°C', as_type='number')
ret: 29 °C
